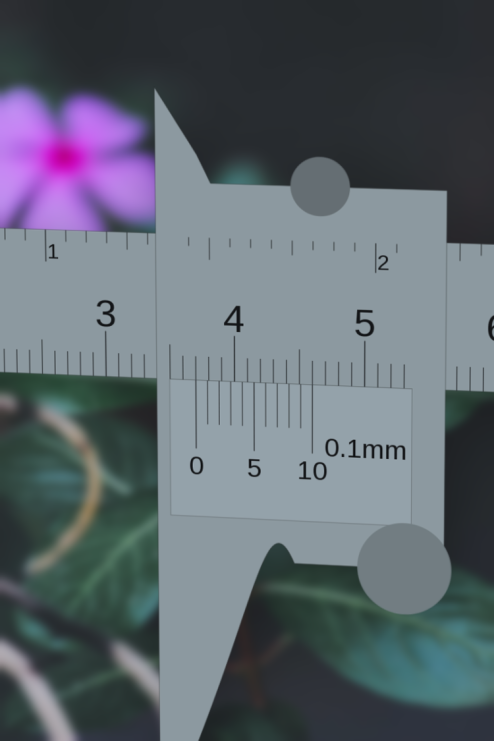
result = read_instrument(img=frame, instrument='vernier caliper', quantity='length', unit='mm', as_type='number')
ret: 37.0 mm
